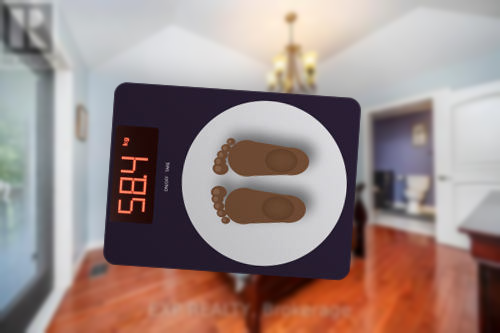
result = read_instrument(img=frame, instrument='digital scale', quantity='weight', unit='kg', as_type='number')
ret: 58.4 kg
